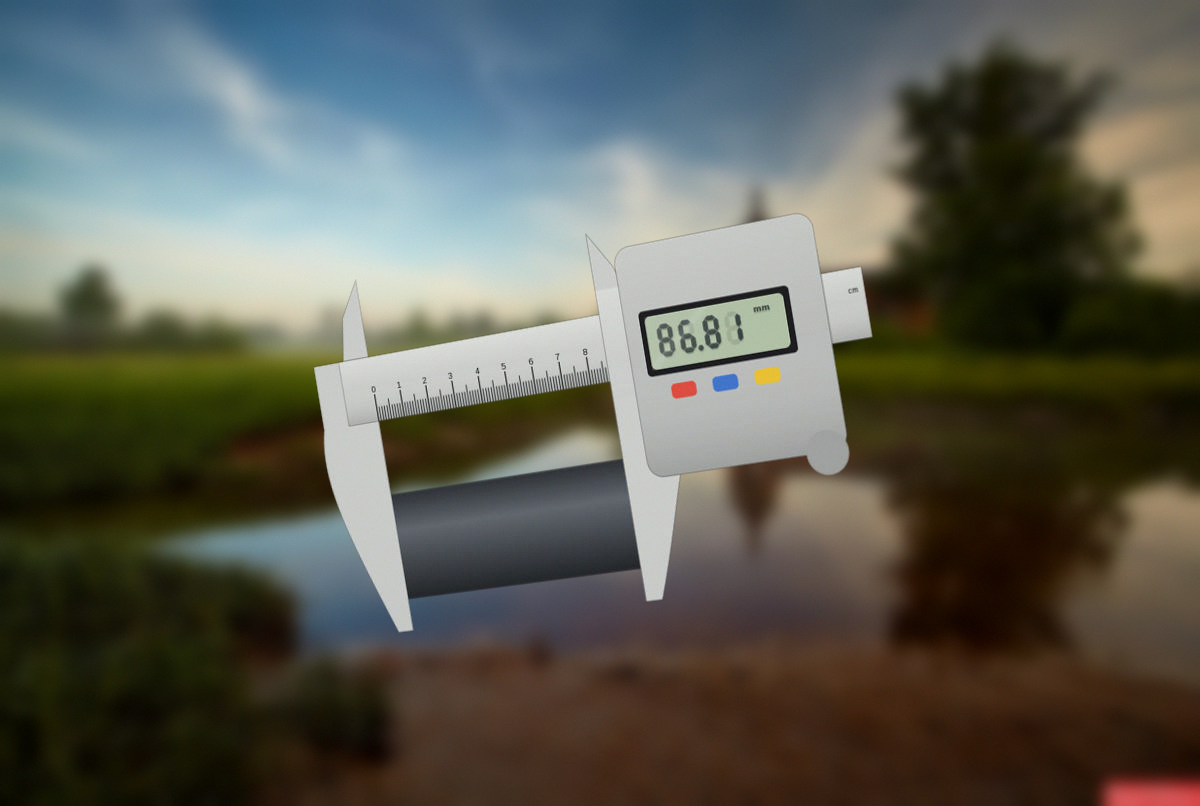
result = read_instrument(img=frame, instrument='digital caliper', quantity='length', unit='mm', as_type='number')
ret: 86.81 mm
